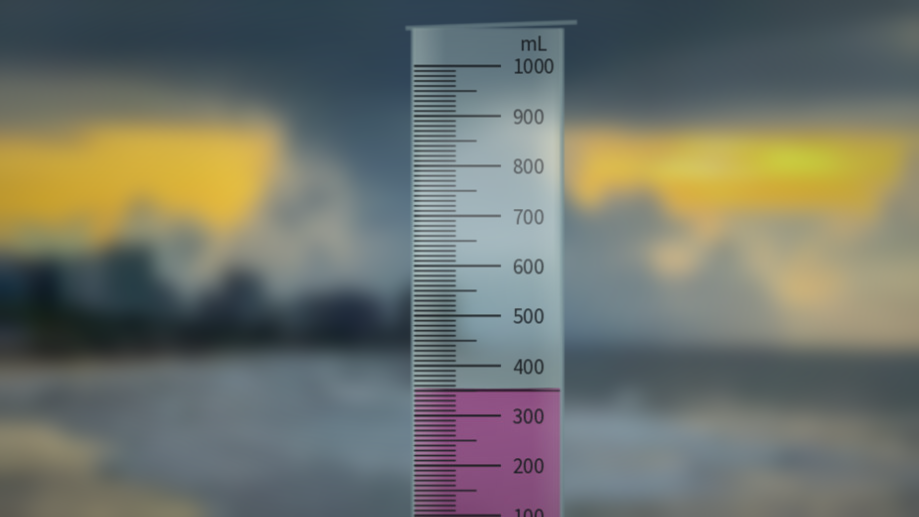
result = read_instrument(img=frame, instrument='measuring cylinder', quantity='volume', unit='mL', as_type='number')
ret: 350 mL
